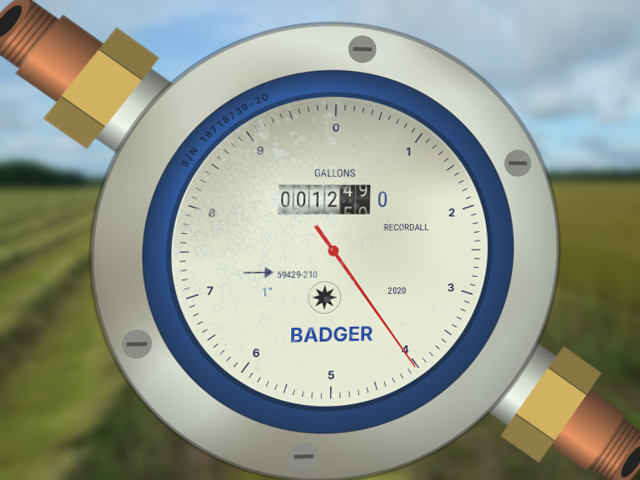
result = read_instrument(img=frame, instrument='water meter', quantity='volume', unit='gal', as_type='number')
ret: 12494.0 gal
